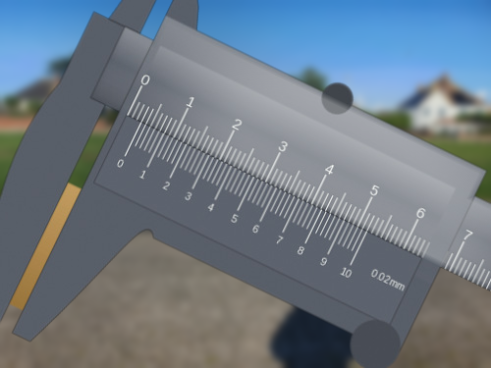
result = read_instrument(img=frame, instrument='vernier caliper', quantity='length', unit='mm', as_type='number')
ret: 3.0 mm
